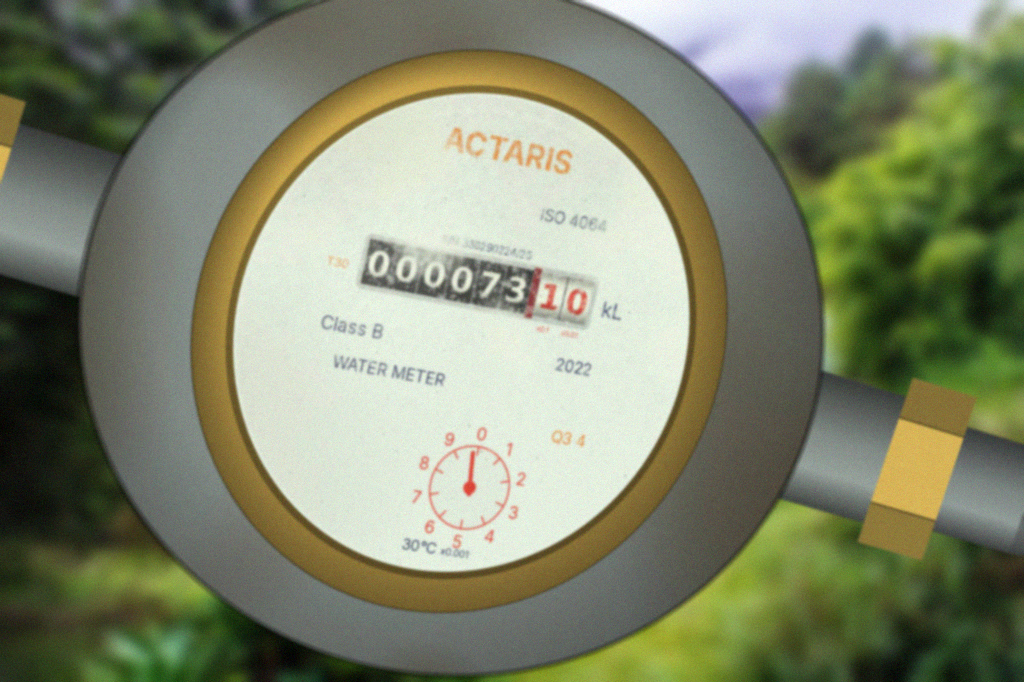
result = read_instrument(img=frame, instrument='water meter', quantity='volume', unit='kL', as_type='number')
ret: 73.099 kL
